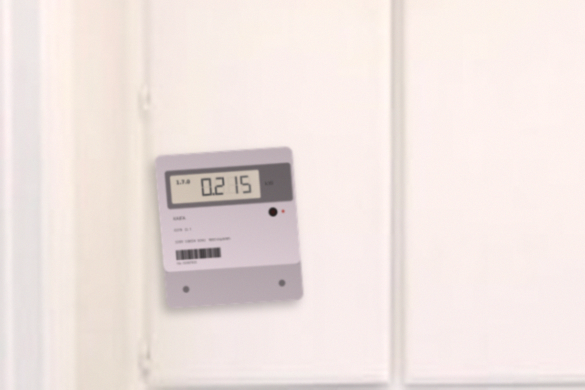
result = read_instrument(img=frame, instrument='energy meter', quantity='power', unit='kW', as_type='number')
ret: 0.215 kW
